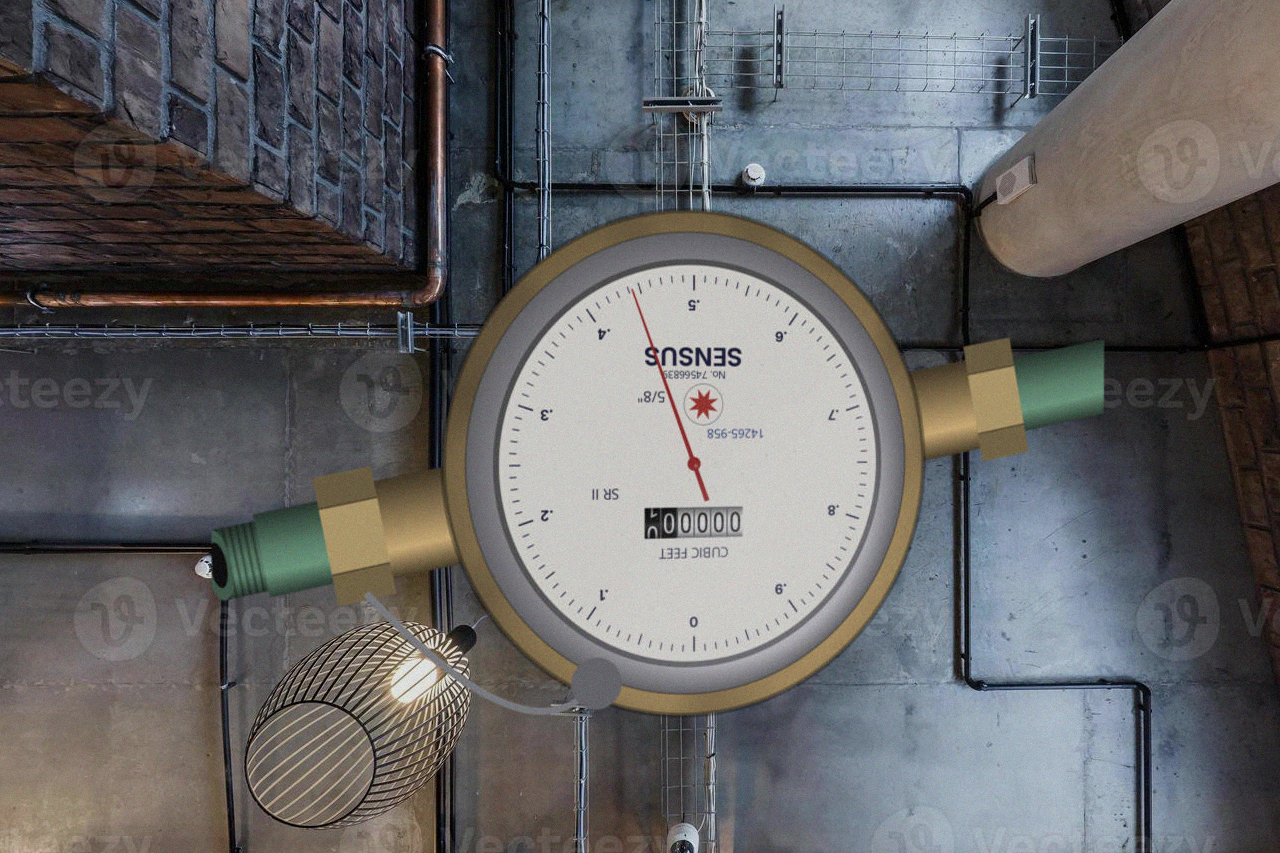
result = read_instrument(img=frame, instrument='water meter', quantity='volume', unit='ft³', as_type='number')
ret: 0.44 ft³
